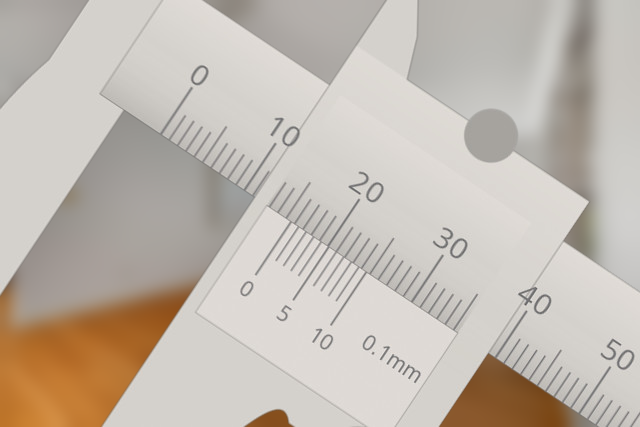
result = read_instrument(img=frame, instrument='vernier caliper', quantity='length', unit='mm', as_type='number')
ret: 15.6 mm
